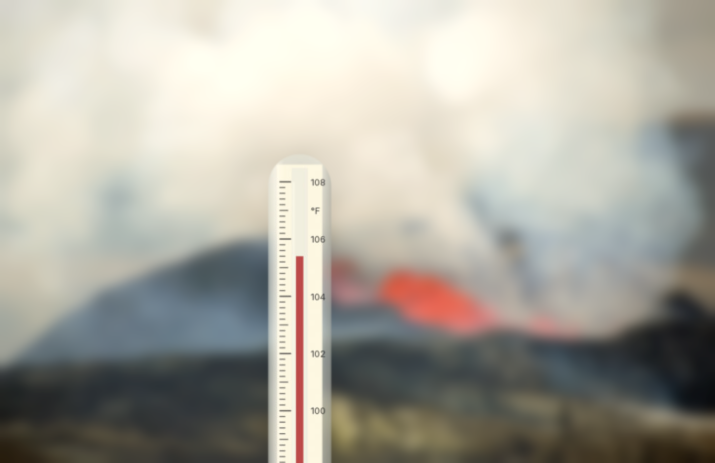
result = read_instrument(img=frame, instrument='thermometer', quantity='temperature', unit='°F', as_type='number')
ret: 105.4 °F
